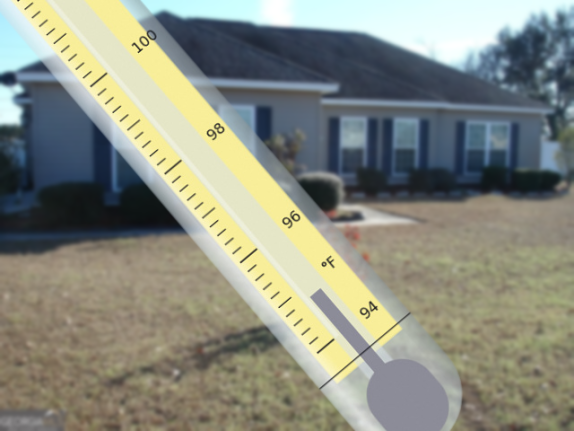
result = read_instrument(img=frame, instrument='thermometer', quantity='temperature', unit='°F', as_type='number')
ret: 94.8 °F
